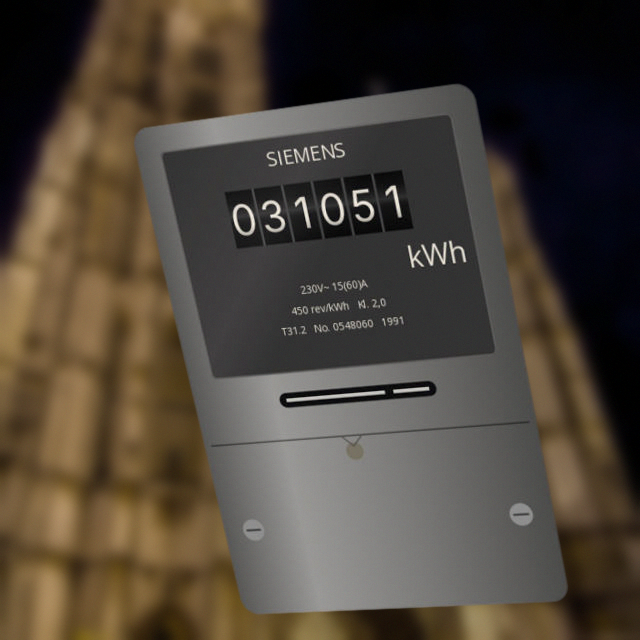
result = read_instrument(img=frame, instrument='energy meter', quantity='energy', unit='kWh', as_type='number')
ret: 31051 kWh
